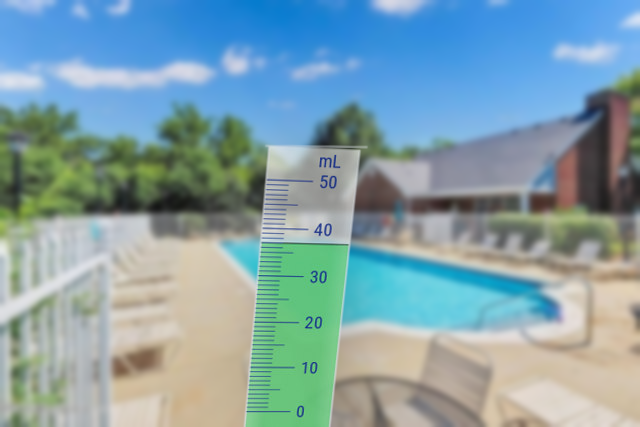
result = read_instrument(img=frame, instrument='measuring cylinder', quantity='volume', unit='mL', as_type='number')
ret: 37 mL
